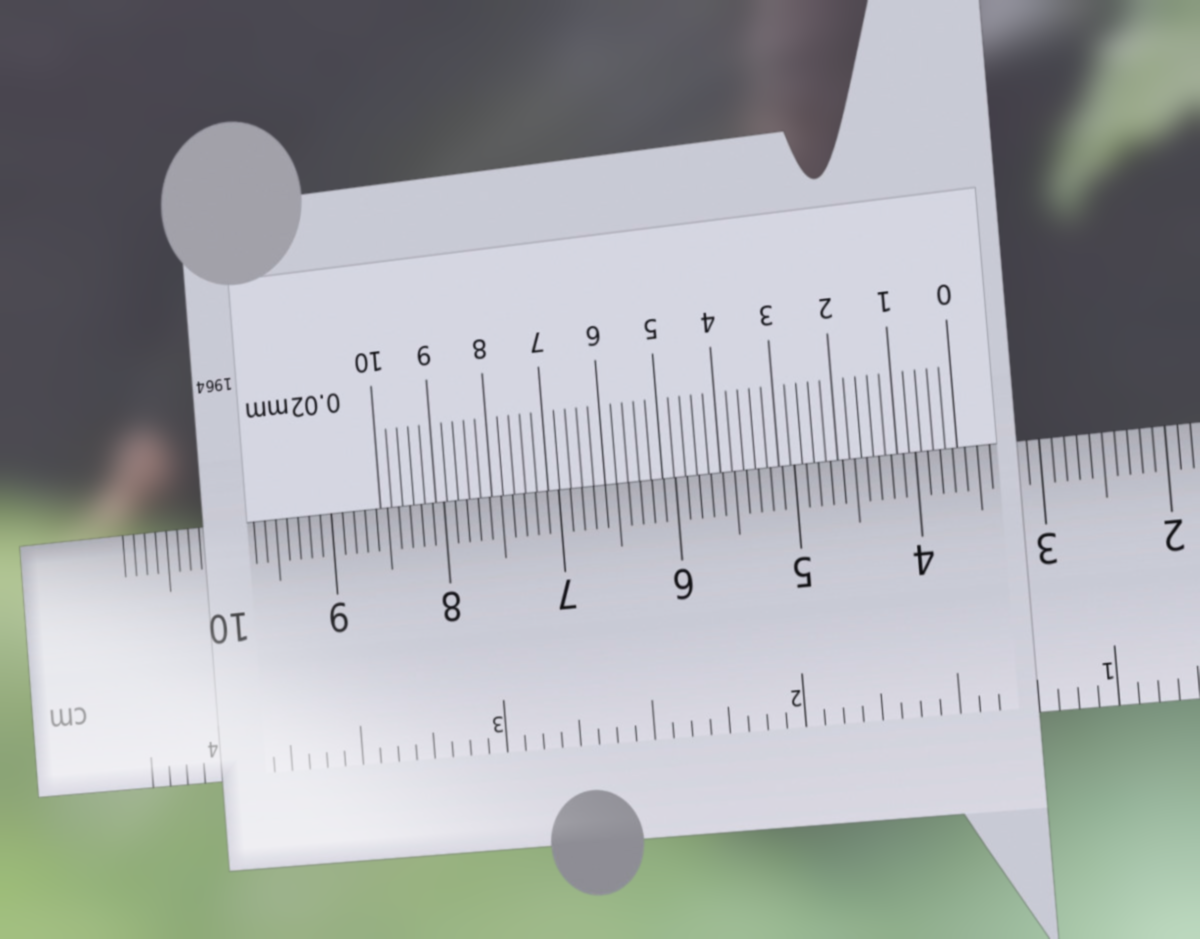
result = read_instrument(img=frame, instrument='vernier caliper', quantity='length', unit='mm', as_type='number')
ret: 36.6 mm
